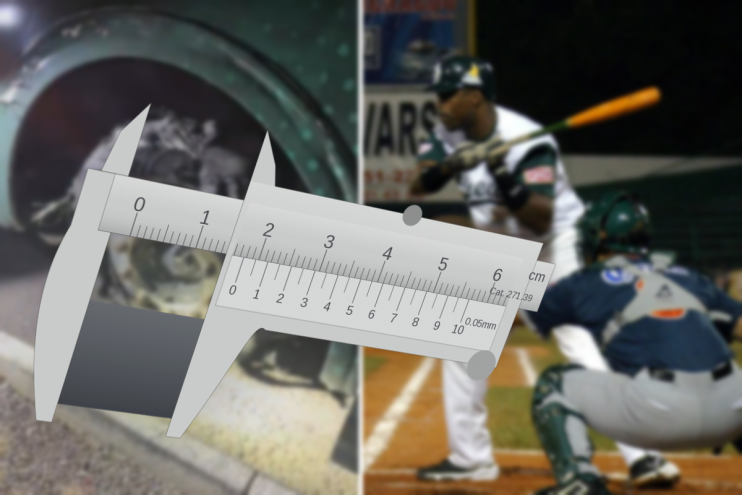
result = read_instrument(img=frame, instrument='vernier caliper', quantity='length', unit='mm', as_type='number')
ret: 17.6 mm
